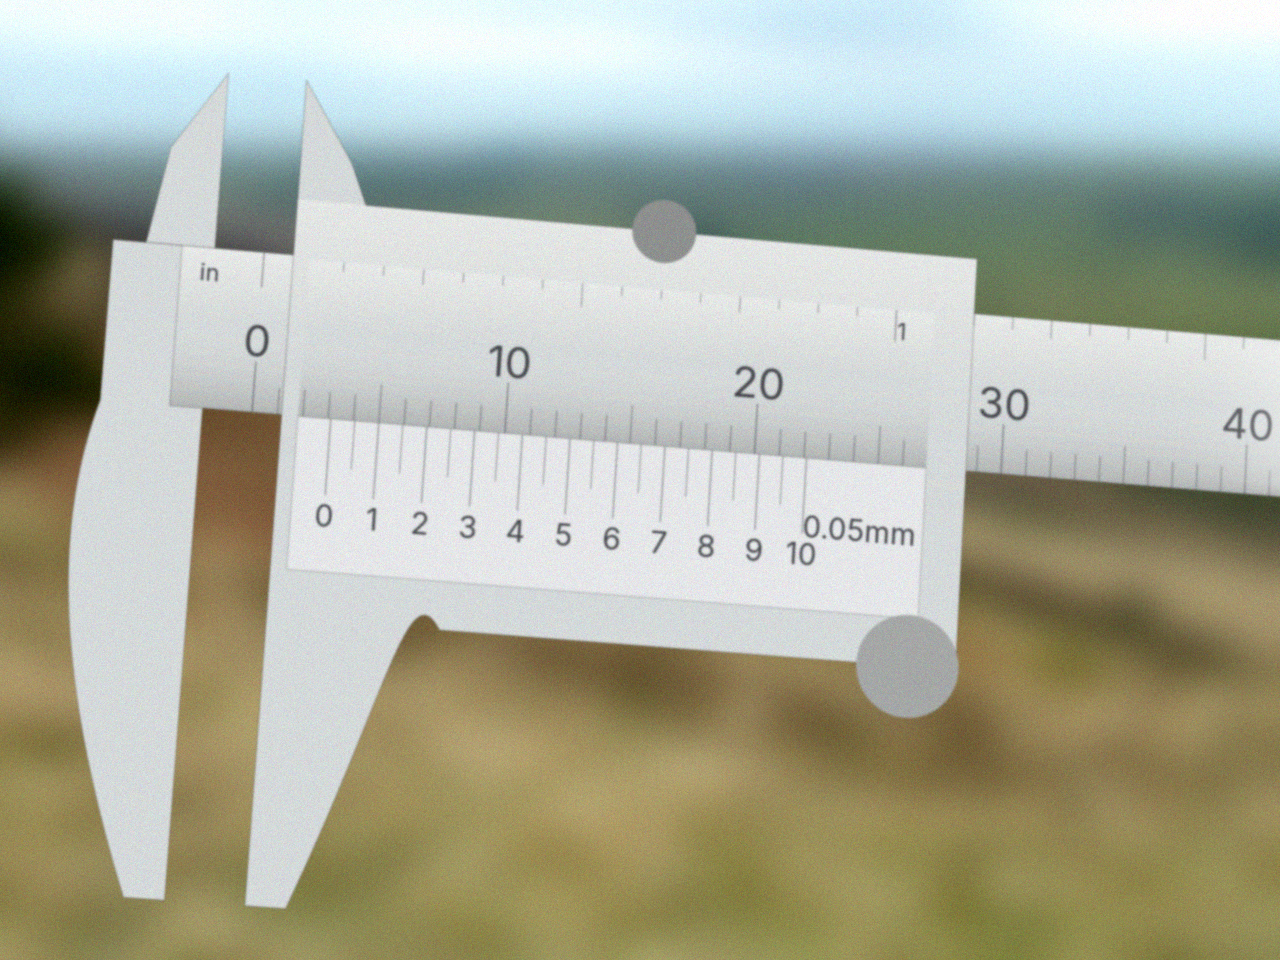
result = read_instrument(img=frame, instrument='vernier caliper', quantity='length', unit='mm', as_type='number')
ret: 3.1 mm
